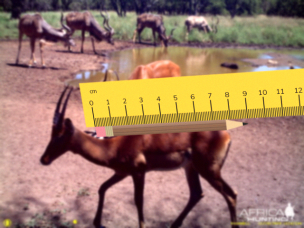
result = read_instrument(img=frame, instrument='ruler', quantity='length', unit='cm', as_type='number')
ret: 9 cm
